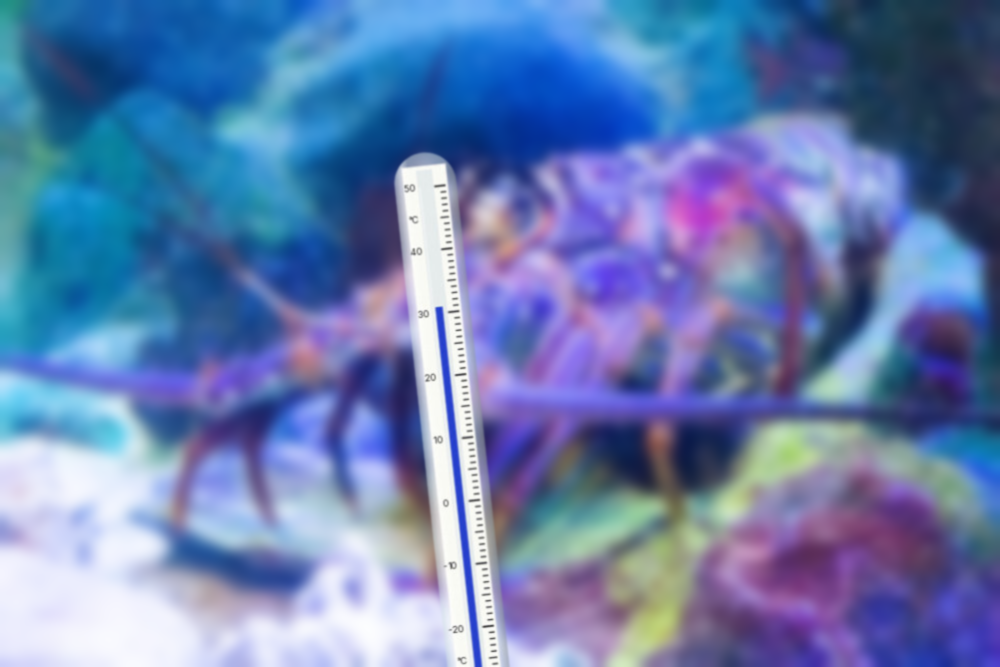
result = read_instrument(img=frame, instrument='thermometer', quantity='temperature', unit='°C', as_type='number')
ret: 31 °C
